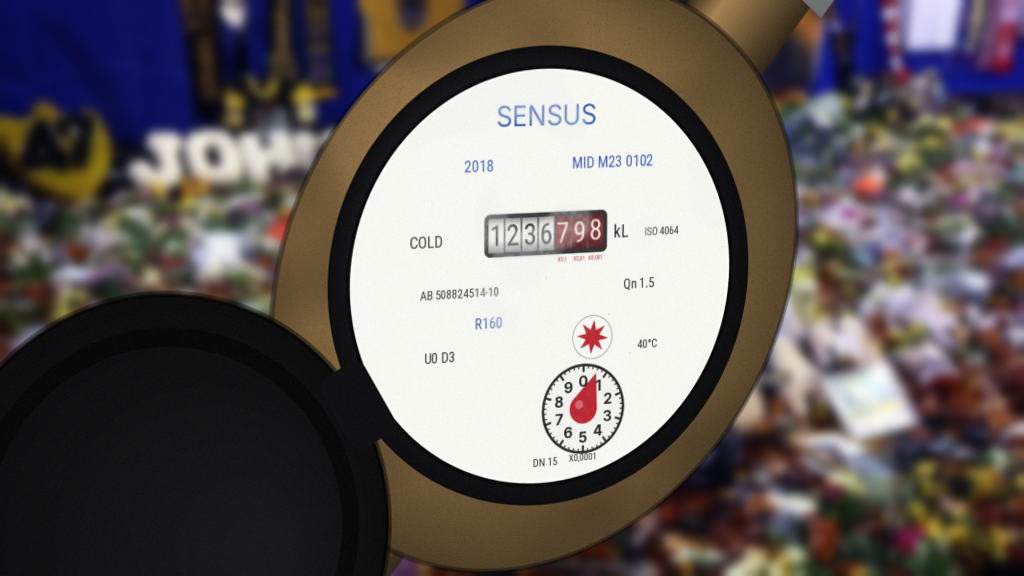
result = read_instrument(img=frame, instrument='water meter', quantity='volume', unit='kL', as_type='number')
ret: 1236.7980 kL
